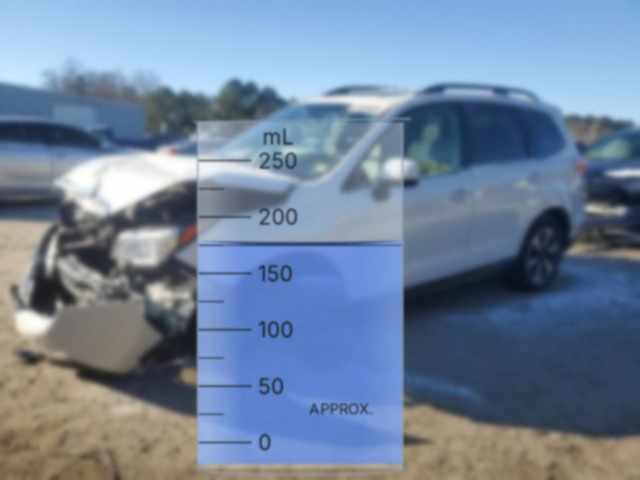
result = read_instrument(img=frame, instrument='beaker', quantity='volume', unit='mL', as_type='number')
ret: 175 mL
